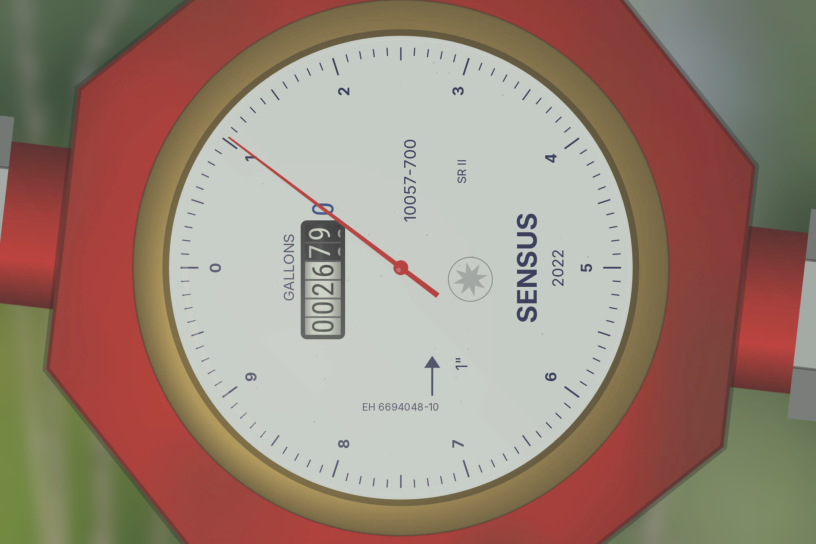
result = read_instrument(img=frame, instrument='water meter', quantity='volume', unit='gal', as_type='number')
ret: 26791.0 gal
